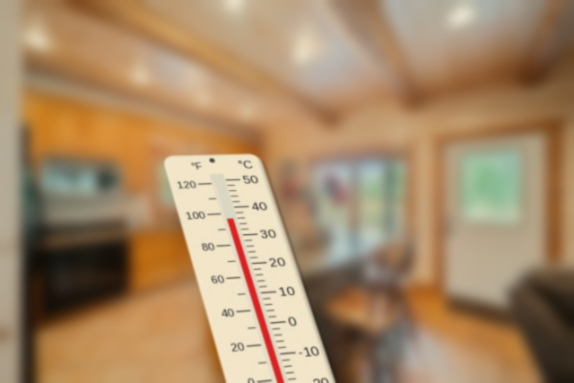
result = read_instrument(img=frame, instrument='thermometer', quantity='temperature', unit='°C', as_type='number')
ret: 36 °C
